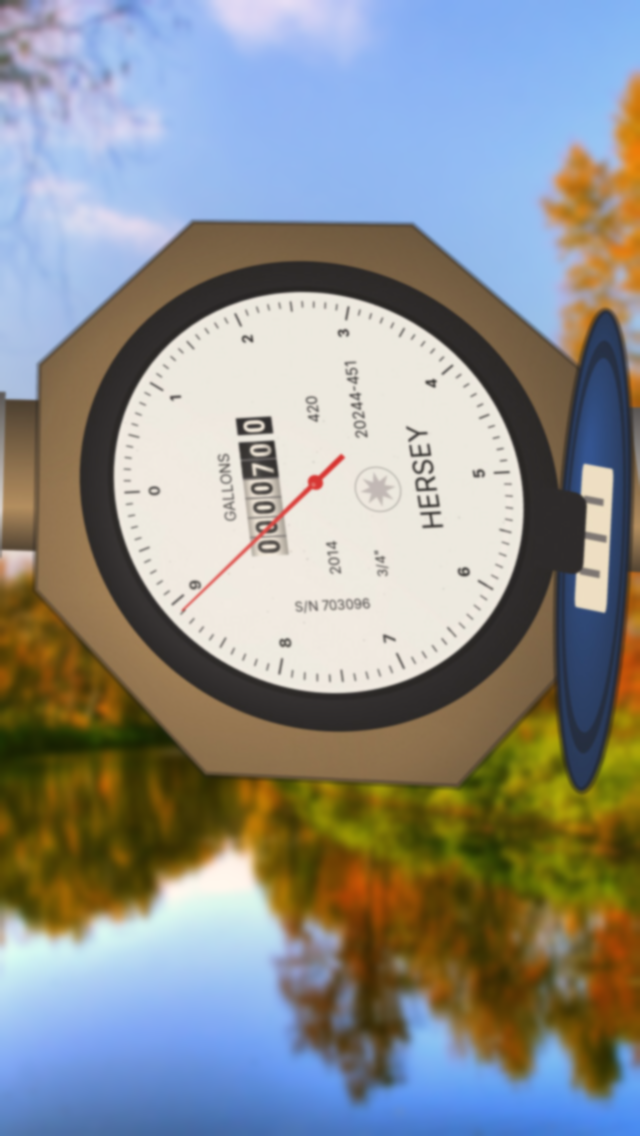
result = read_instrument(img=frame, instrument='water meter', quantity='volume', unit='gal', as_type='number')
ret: 698.9 gal
